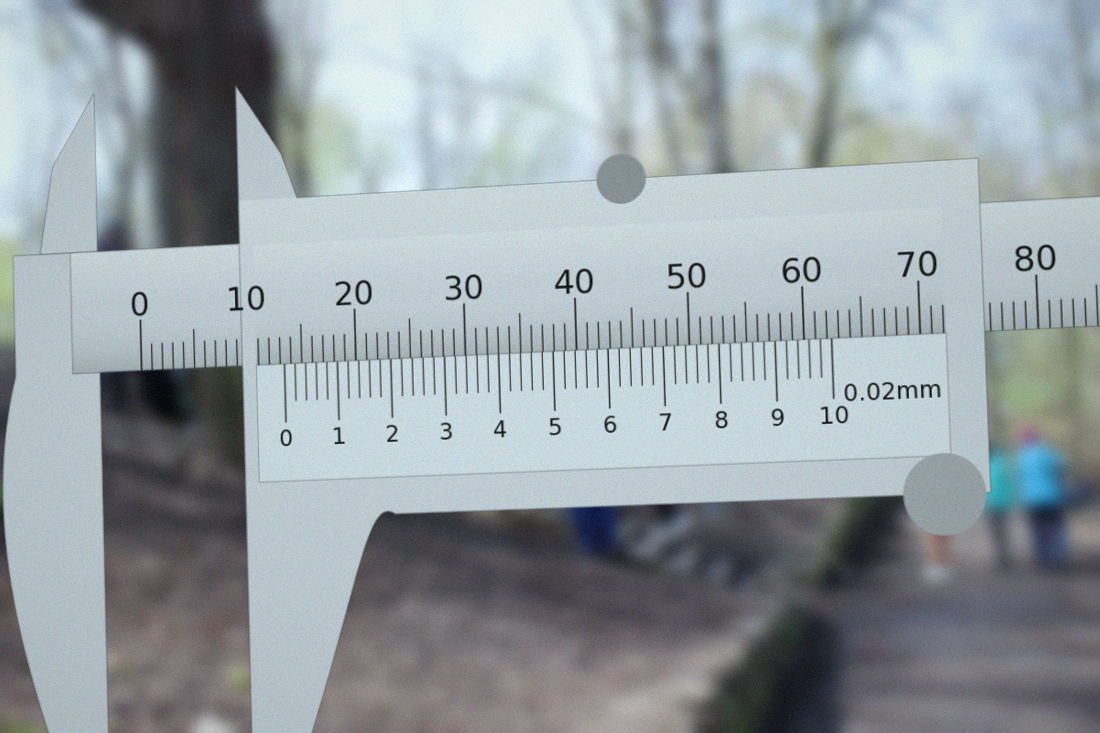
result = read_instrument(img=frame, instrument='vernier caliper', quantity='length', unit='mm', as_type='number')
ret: 13.4 mm
